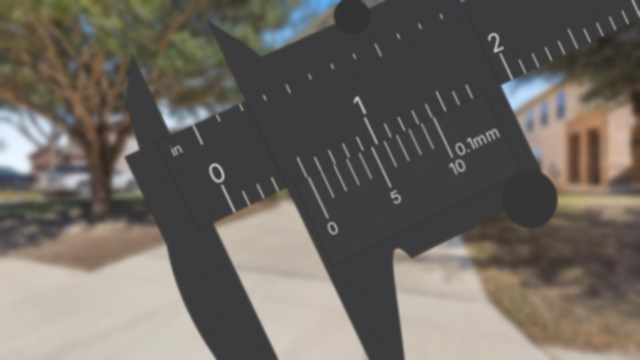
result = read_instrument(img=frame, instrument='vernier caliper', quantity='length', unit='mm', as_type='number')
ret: 5.1 mm
